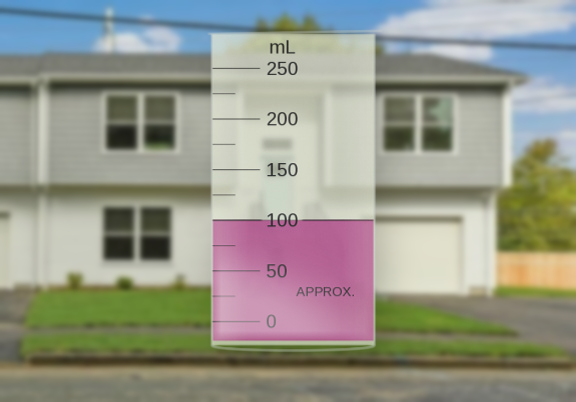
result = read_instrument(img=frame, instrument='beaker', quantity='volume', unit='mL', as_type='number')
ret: 100 mL
